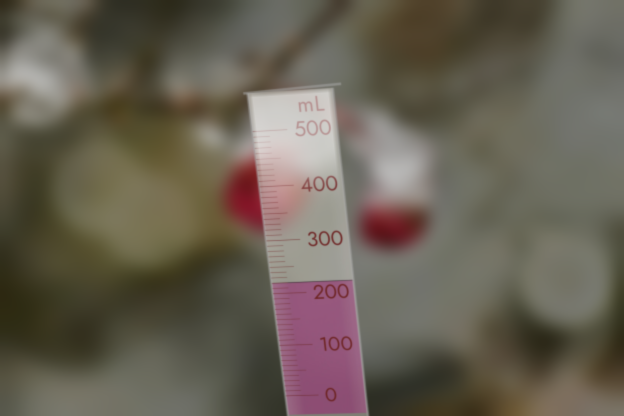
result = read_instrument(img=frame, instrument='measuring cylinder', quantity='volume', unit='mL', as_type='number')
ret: 220 mL
